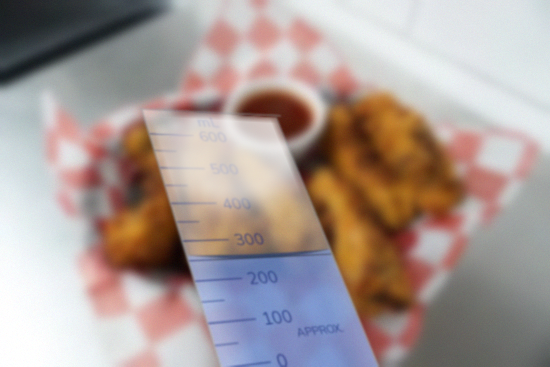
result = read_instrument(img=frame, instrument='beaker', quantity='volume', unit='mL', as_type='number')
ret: 250 mL
